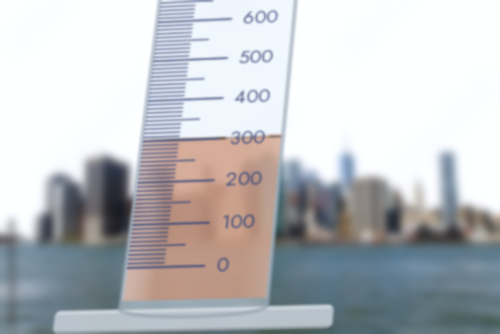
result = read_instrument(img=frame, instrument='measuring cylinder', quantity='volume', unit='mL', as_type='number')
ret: 300 mL
